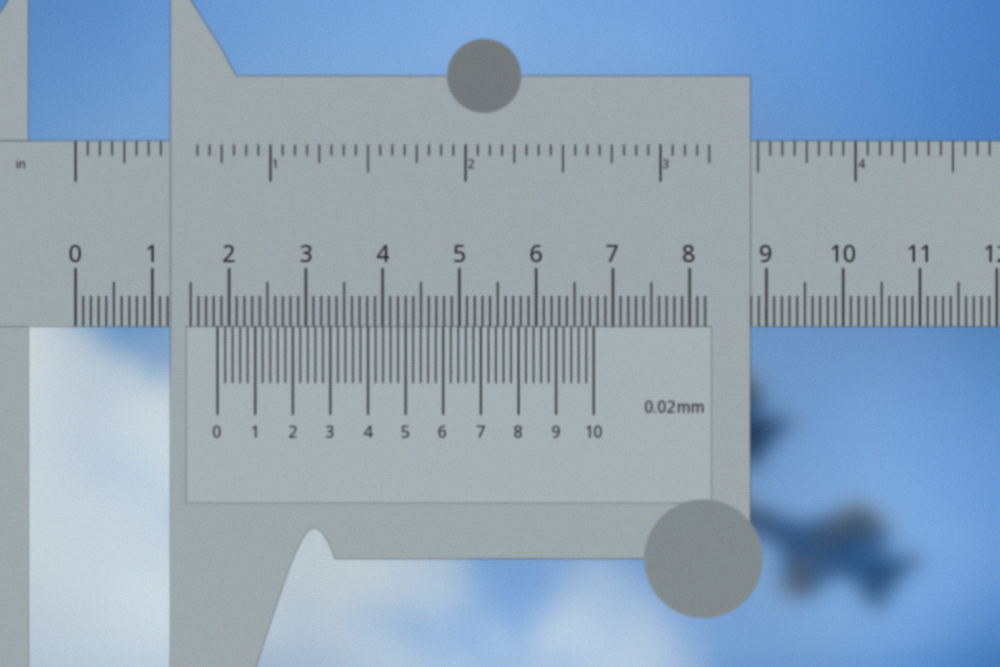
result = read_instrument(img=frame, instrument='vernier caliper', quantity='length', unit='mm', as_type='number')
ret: 18.5 mm
